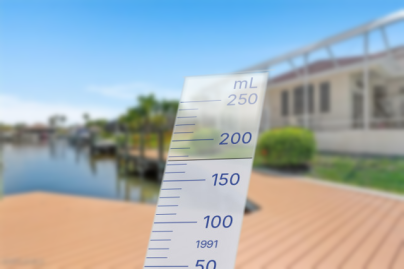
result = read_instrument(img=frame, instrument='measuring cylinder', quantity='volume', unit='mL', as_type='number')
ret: 175 mL
